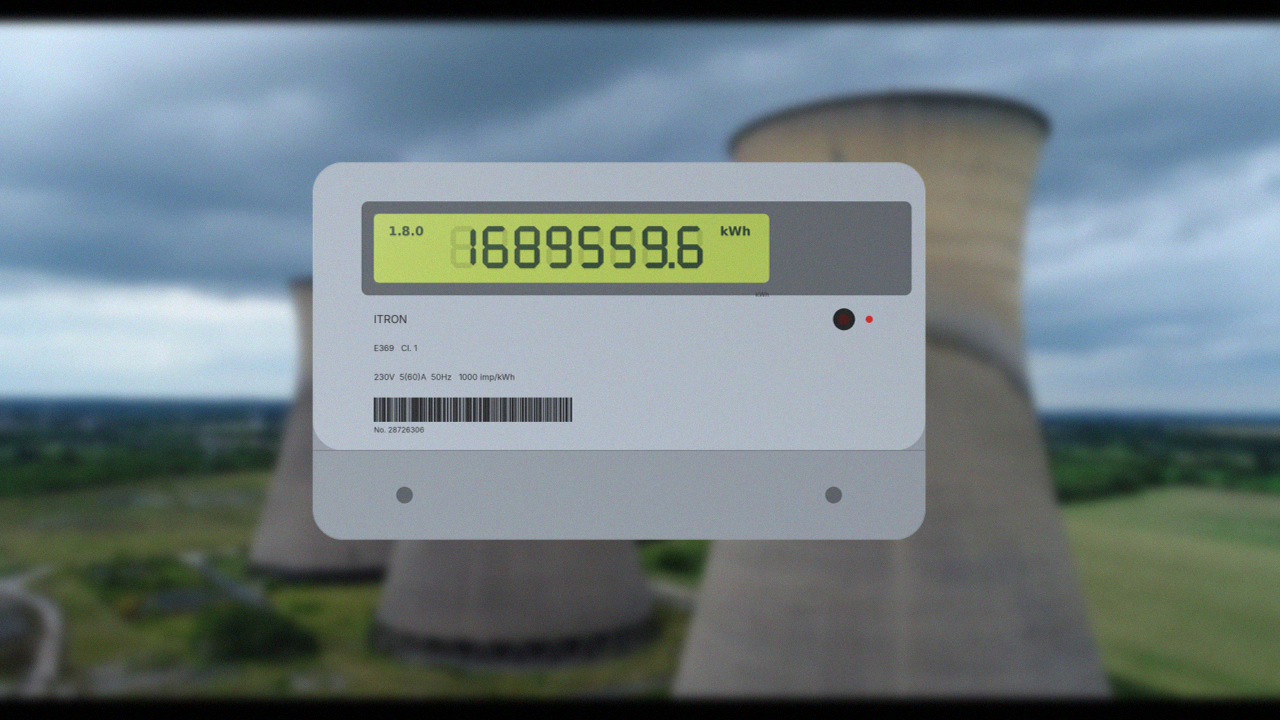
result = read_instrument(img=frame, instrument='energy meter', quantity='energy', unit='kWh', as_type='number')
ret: 1689559.6 kWh
